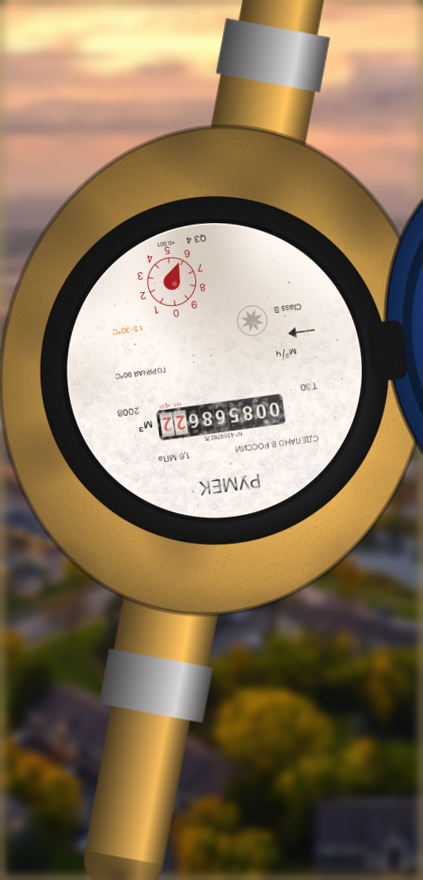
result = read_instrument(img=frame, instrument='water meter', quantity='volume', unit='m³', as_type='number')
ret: 85686.225 m³
